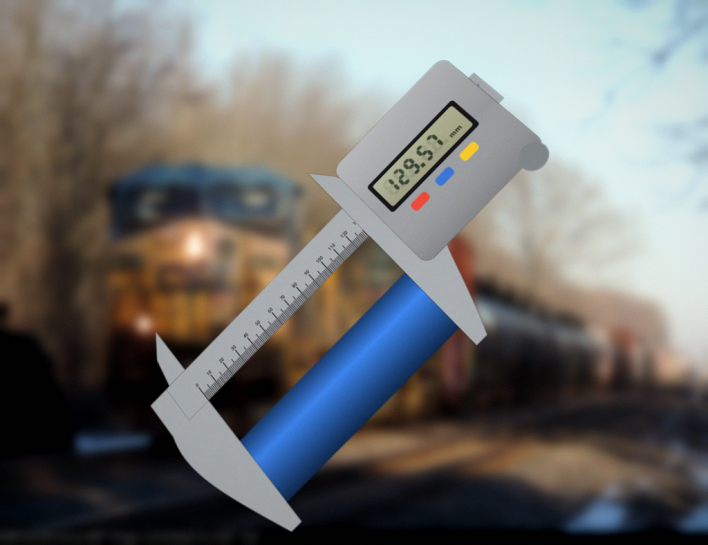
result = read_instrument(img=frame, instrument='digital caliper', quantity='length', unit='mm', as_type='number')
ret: 129.57 mm
